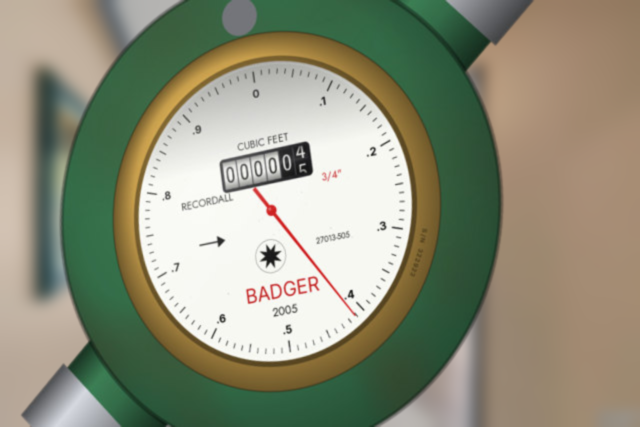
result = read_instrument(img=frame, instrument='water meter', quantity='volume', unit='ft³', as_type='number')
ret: 4.41 ft³
